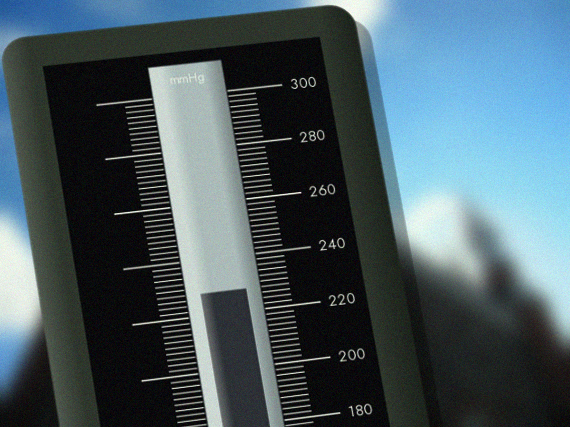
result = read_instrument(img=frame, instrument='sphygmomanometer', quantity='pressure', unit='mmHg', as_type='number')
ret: 228 mmHg
